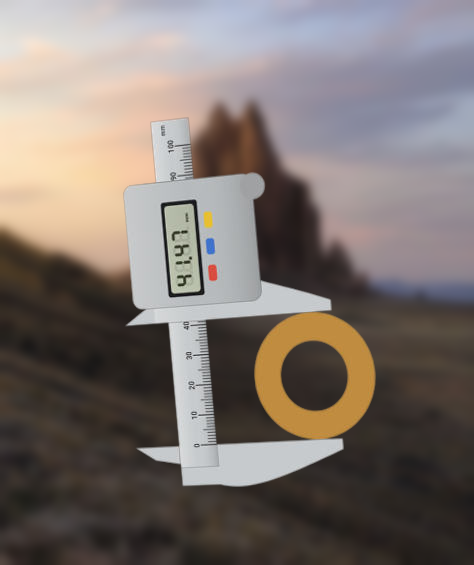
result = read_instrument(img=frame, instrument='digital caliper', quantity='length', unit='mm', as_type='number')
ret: 41.47 mm
